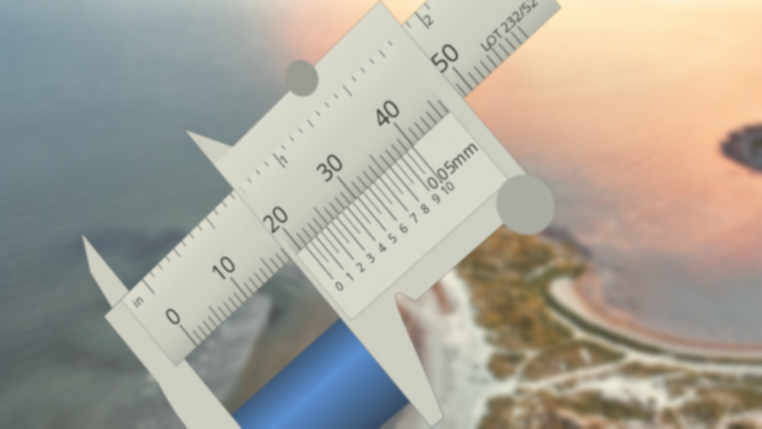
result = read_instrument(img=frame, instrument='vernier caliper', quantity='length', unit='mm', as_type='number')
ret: 20.8 mm
